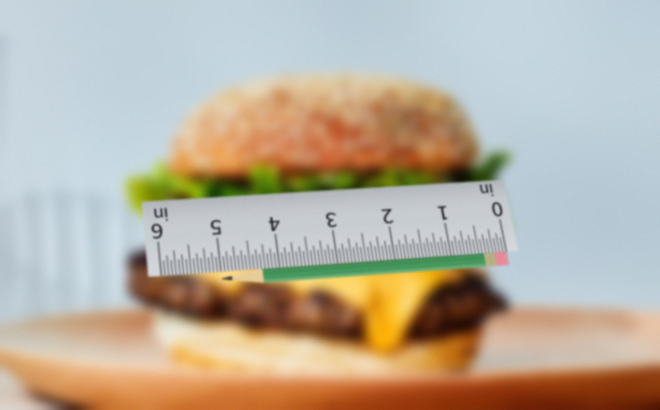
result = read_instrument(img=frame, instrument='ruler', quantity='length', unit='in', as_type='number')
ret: 5 in
